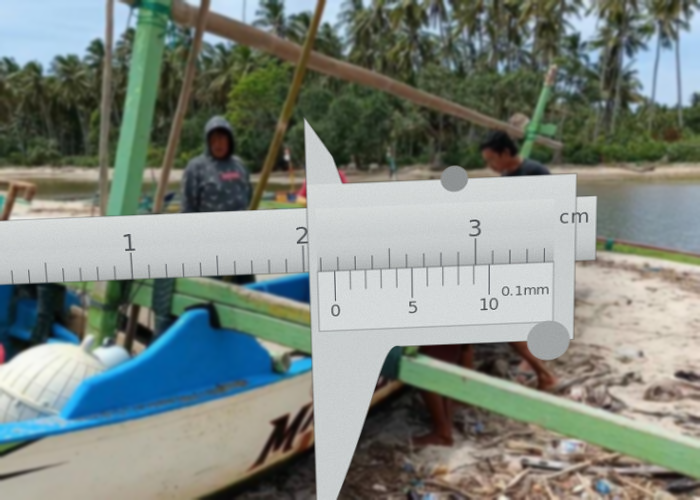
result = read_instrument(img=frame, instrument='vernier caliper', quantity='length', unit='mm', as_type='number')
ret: 21.8 mm
